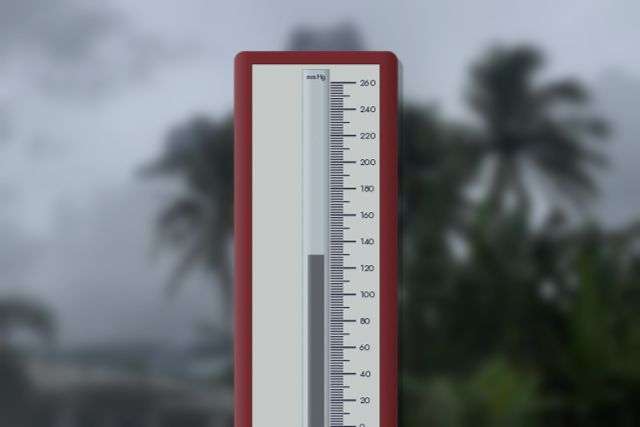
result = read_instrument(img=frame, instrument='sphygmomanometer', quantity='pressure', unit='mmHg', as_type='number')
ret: 130 mmHg
